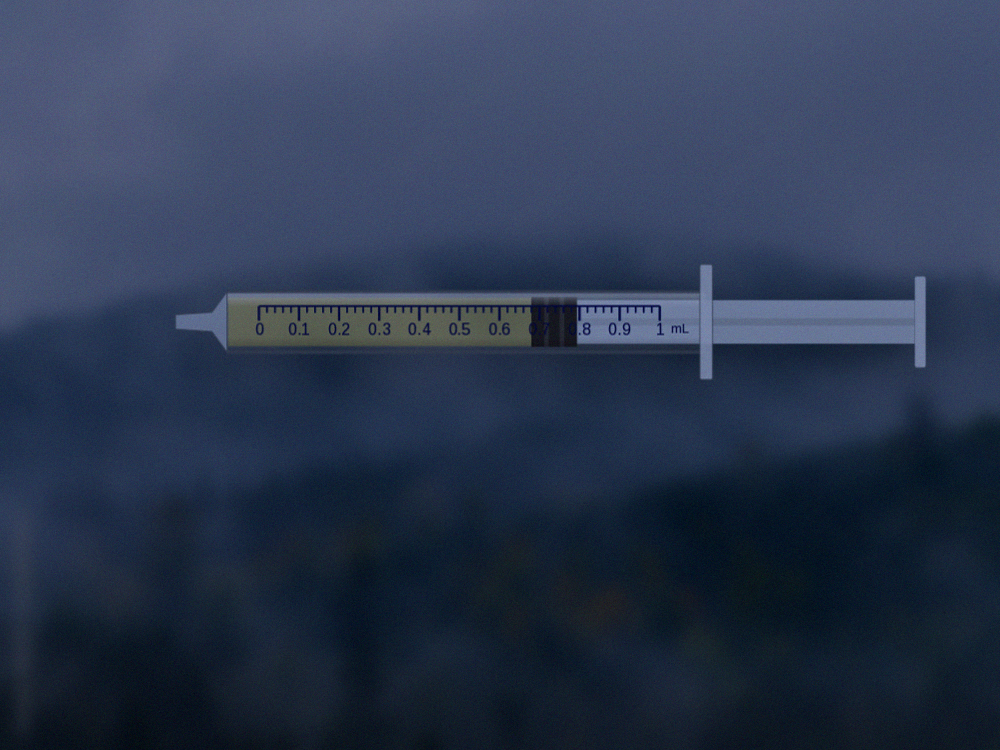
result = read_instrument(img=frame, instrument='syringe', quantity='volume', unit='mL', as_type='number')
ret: 0.68 mL
